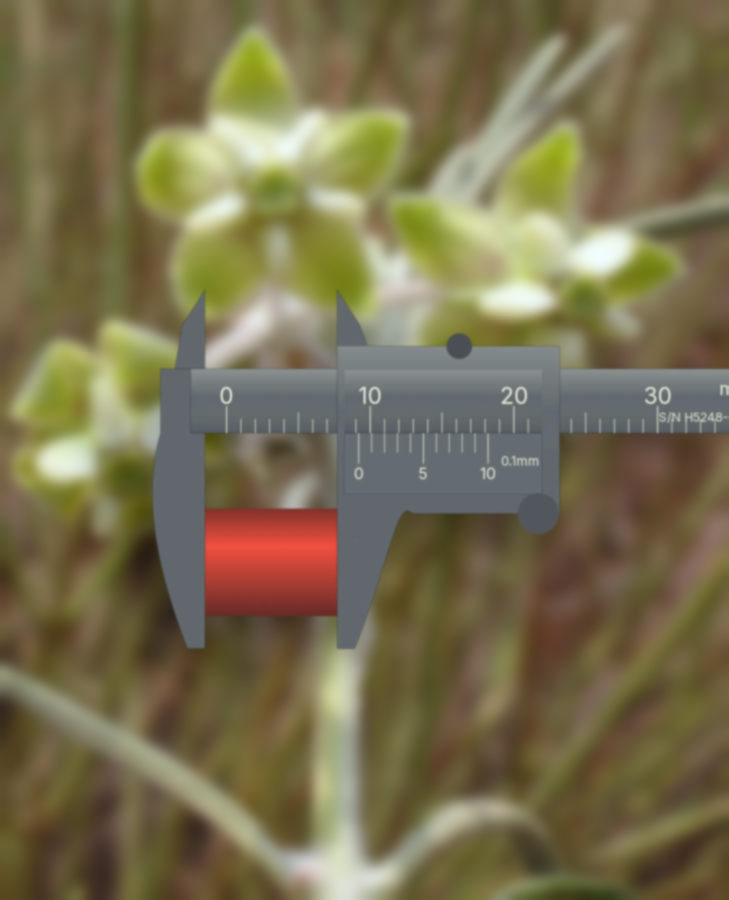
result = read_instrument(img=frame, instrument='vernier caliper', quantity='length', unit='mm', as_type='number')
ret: 9.2 mm
